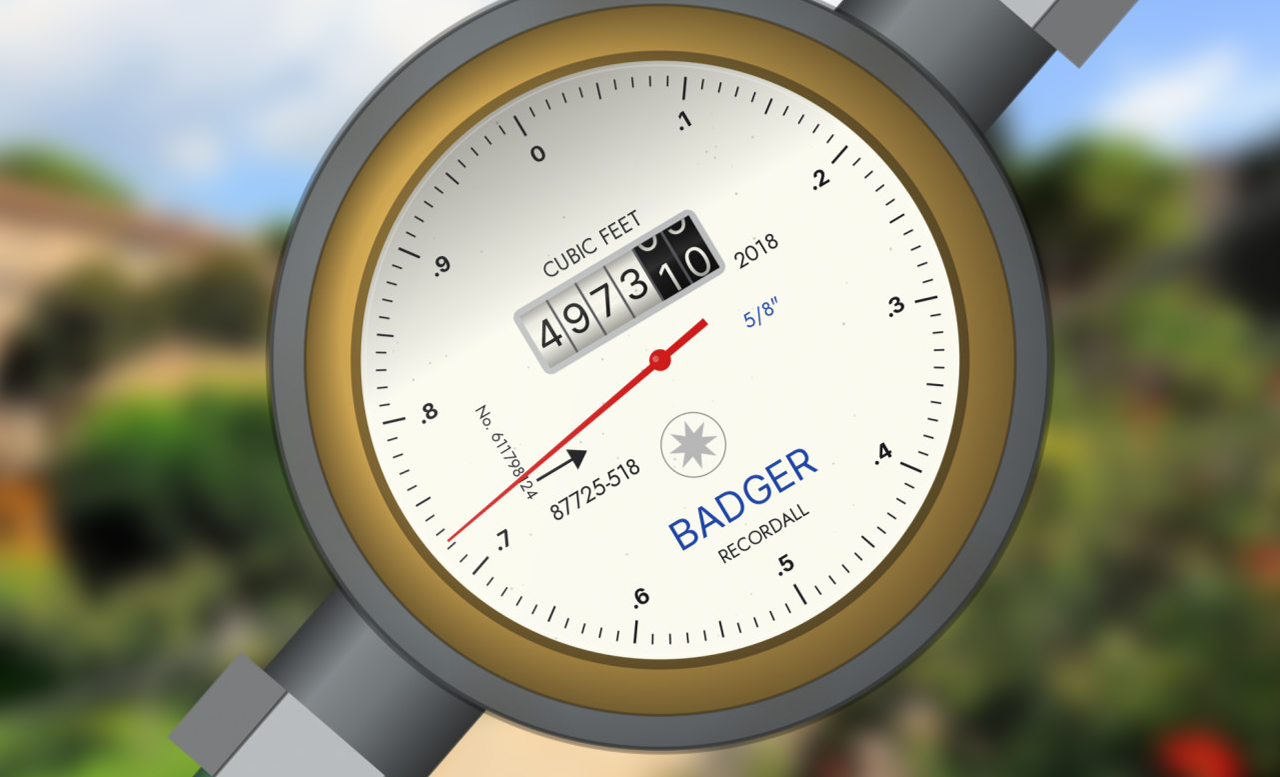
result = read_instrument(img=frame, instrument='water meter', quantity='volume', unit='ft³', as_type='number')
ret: 497309.72 ft³
